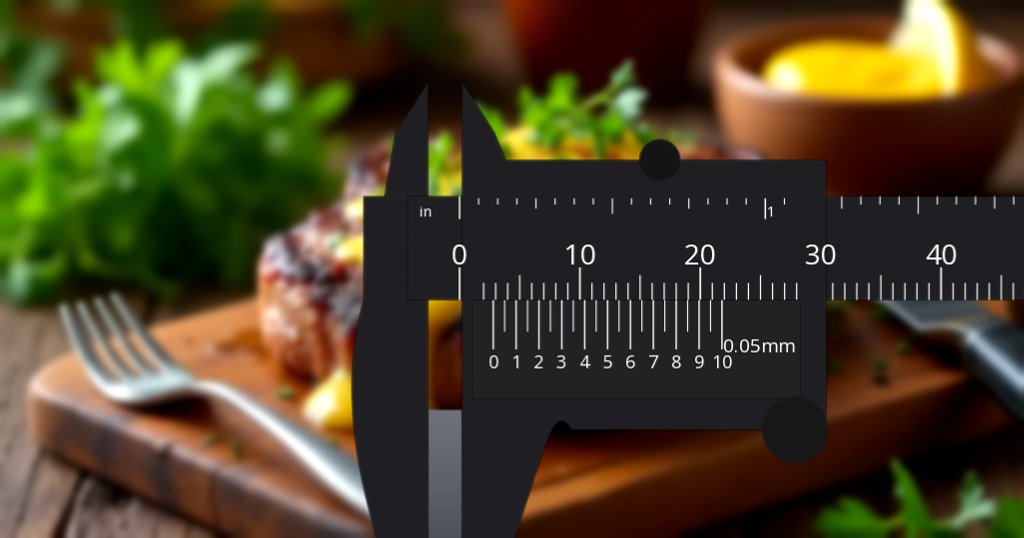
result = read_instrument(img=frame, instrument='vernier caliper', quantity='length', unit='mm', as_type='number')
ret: 2.8 mm
